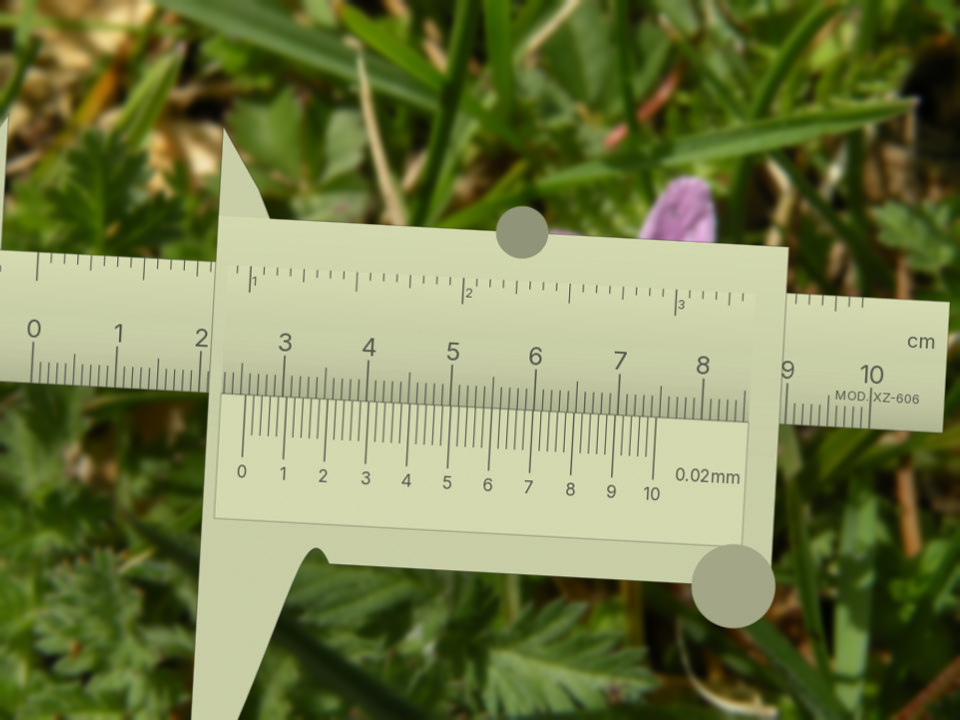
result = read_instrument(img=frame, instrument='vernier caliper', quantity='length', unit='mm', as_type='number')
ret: 25.6 mm
